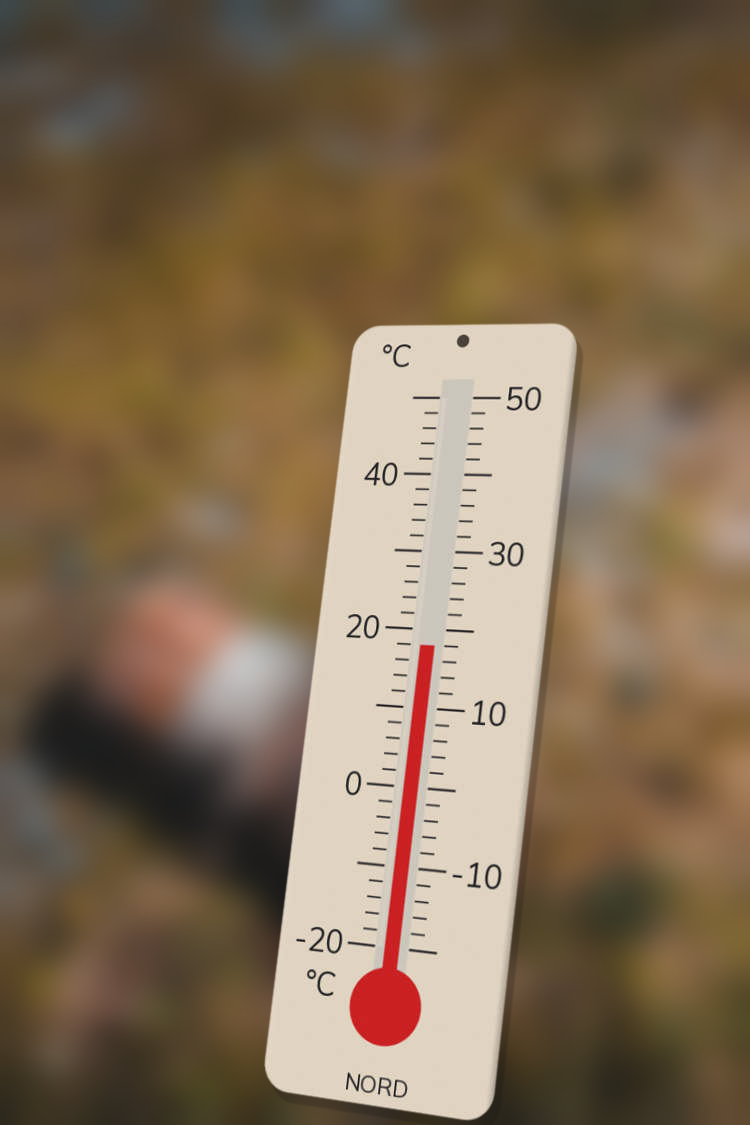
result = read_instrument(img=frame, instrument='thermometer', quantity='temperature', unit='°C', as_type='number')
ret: 18 °C
